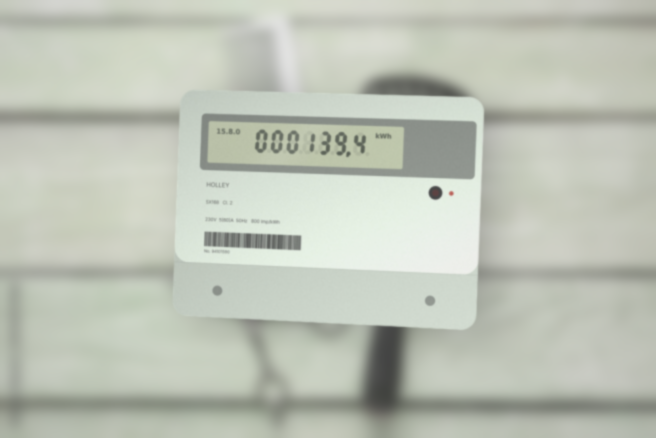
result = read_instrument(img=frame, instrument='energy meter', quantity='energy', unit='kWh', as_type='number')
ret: 139.4 kWh
